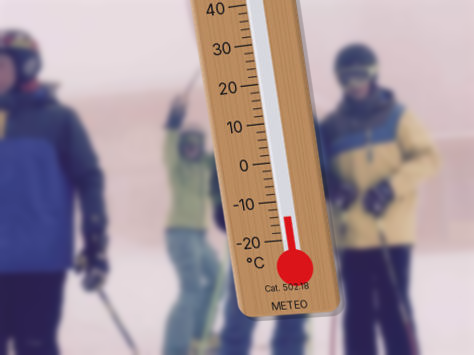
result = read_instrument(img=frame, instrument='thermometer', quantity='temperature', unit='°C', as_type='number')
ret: -14 °C
